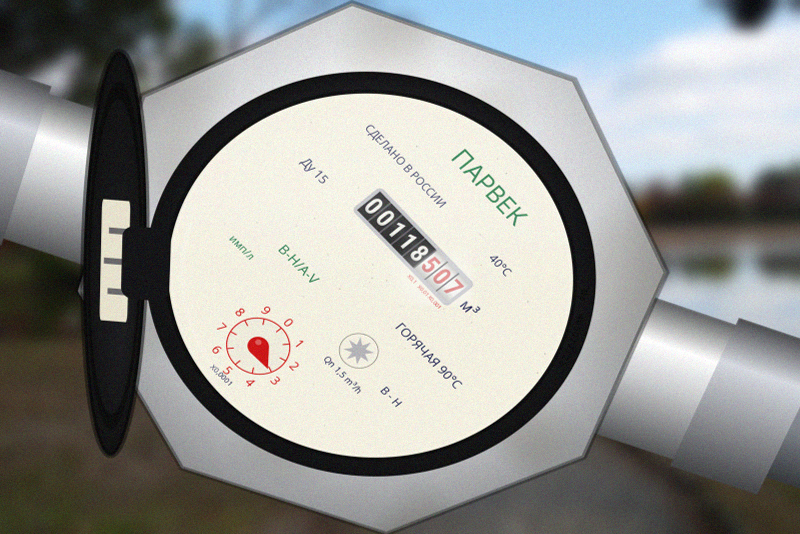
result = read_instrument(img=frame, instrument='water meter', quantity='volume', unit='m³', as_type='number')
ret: 118.5073 m³
